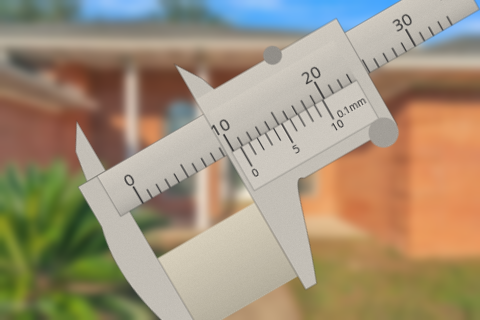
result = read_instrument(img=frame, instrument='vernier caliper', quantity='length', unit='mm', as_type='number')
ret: 10.8 mm
